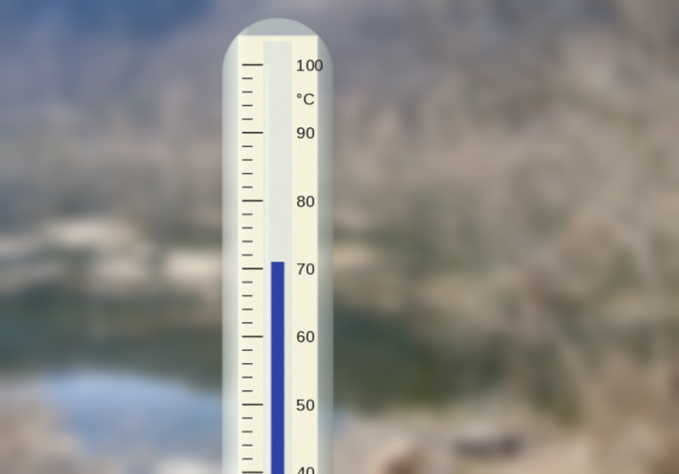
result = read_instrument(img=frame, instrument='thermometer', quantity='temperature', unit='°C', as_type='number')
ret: 71 °C
